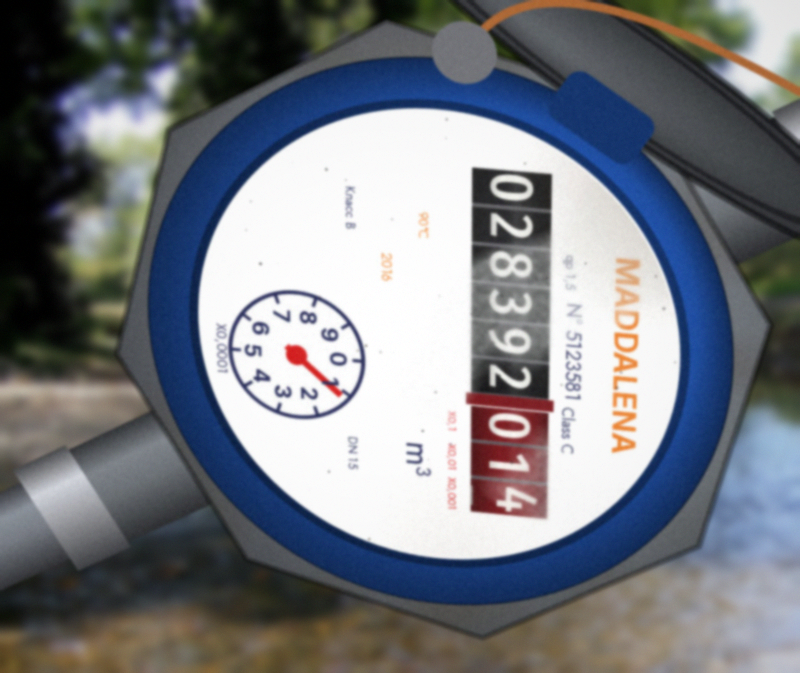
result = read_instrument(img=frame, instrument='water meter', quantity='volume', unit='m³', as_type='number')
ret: 28392.0141 m³
